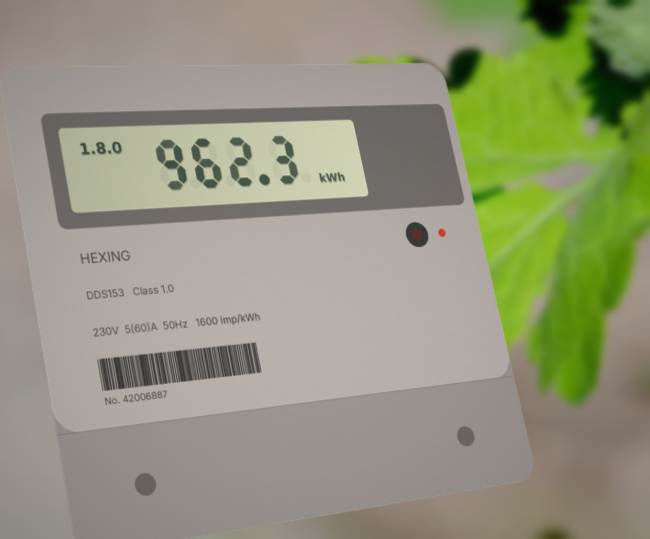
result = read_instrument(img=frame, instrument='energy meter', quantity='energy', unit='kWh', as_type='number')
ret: 962.3 kWh
